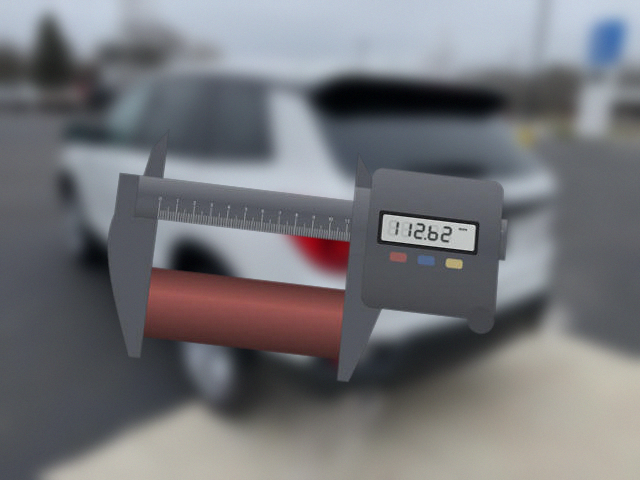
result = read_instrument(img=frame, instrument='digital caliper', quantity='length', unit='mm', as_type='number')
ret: 112.62 mm
